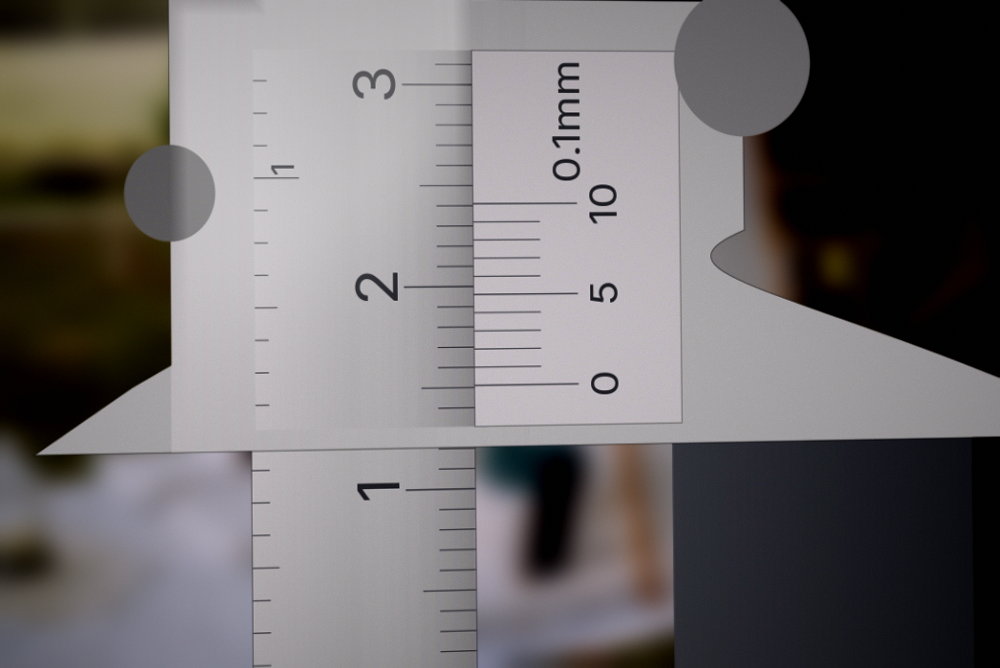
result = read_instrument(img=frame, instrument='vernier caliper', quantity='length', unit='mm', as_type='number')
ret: 15.1 mm
